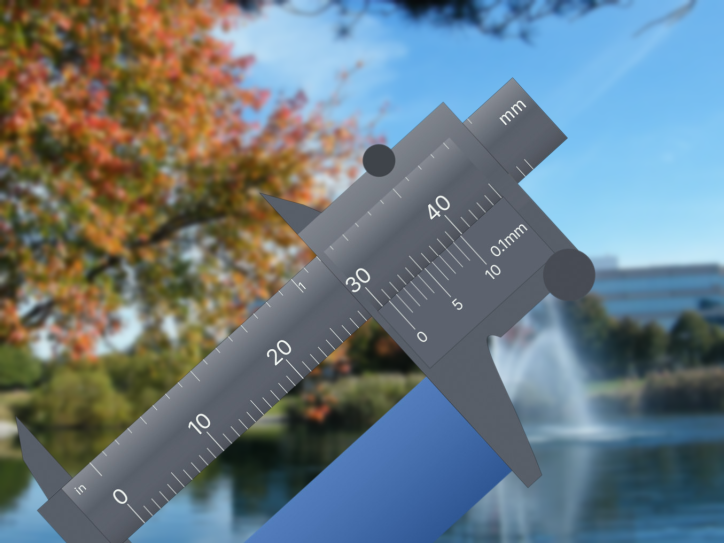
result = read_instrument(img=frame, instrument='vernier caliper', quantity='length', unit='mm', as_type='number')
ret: 30.8 mm
